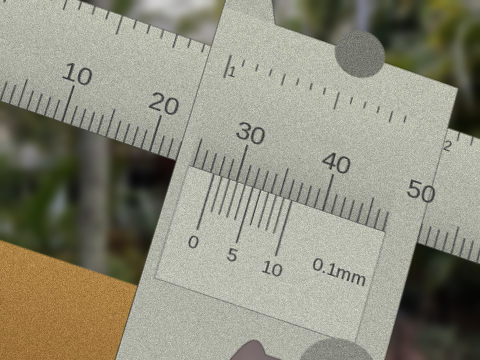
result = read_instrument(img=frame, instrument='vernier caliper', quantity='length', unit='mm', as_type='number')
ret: 27.4 mm
